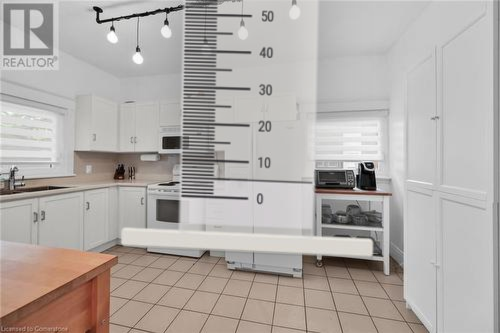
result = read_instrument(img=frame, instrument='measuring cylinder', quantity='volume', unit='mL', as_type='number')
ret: 5 mL
